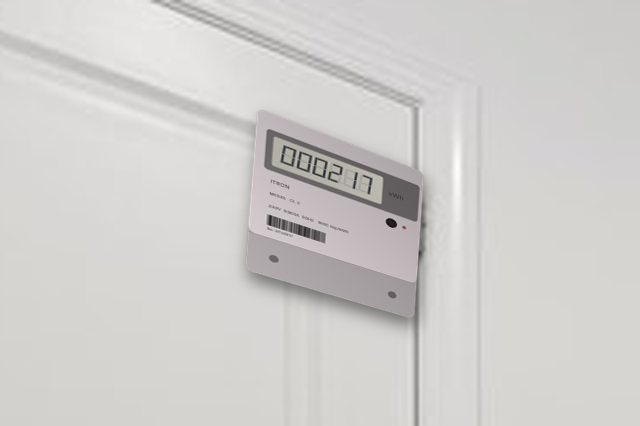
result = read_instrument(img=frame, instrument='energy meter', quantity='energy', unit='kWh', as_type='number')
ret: 217 kWh
